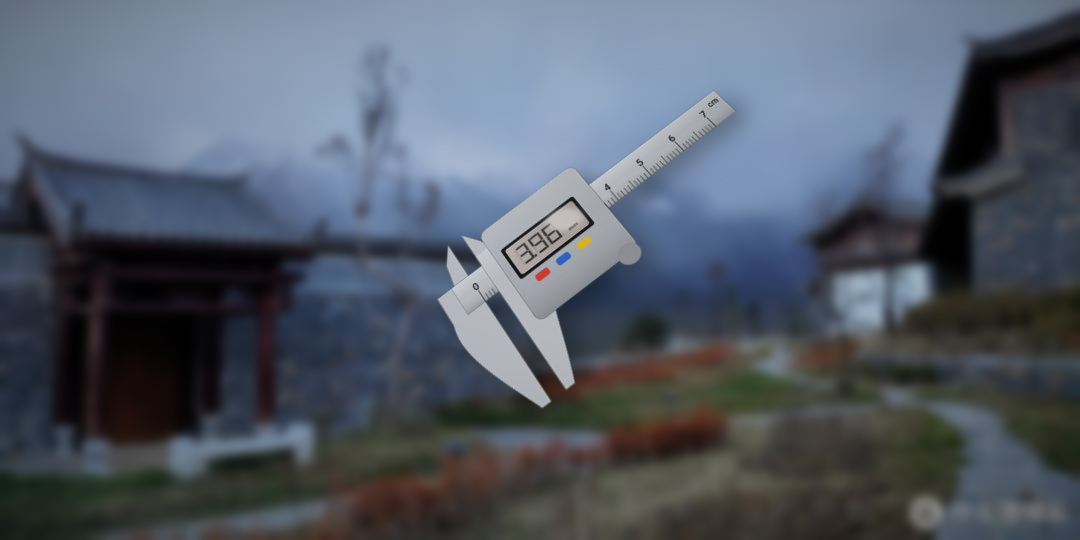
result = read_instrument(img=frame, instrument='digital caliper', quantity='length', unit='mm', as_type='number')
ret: 3.96 mm
